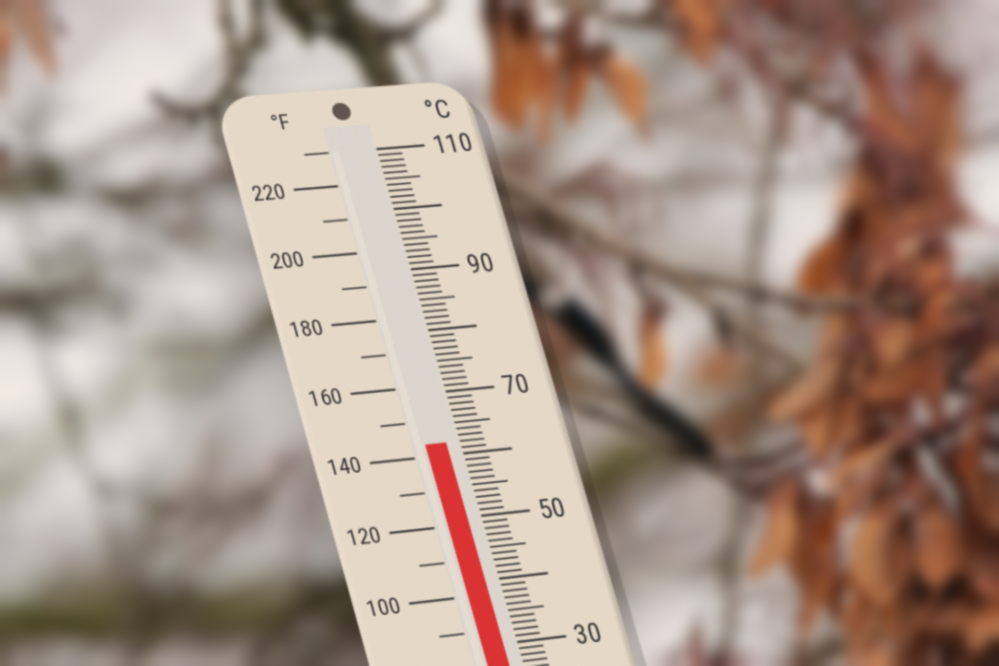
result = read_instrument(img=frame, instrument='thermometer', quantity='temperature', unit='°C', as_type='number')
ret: 62 °C
